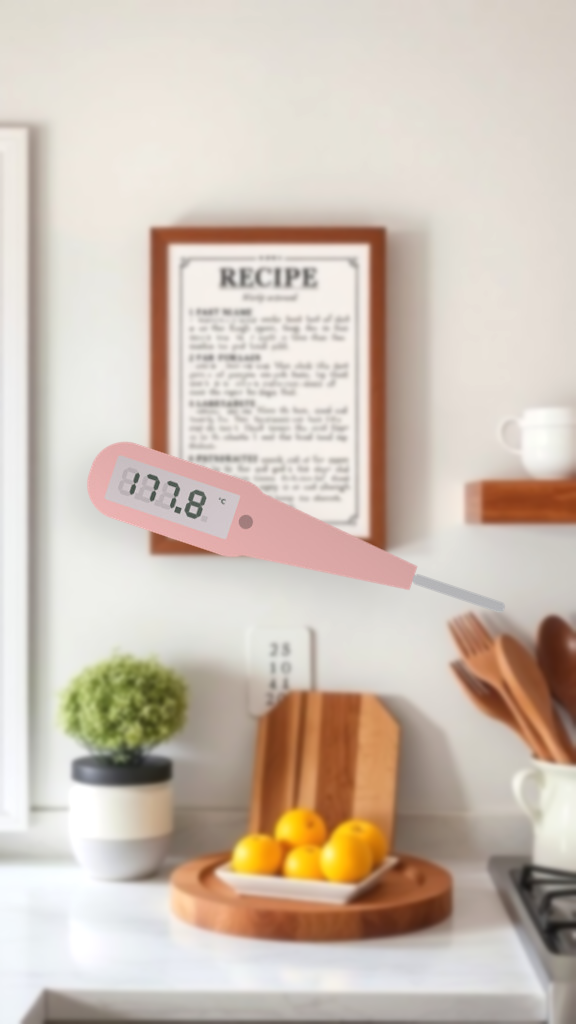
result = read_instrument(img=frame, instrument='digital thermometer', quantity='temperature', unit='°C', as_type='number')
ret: 177.8 °C
